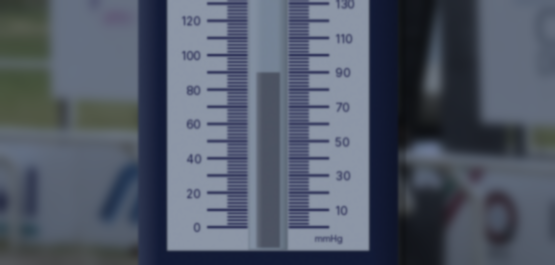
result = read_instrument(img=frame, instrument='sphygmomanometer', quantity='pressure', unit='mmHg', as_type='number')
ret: 90 mmHg
